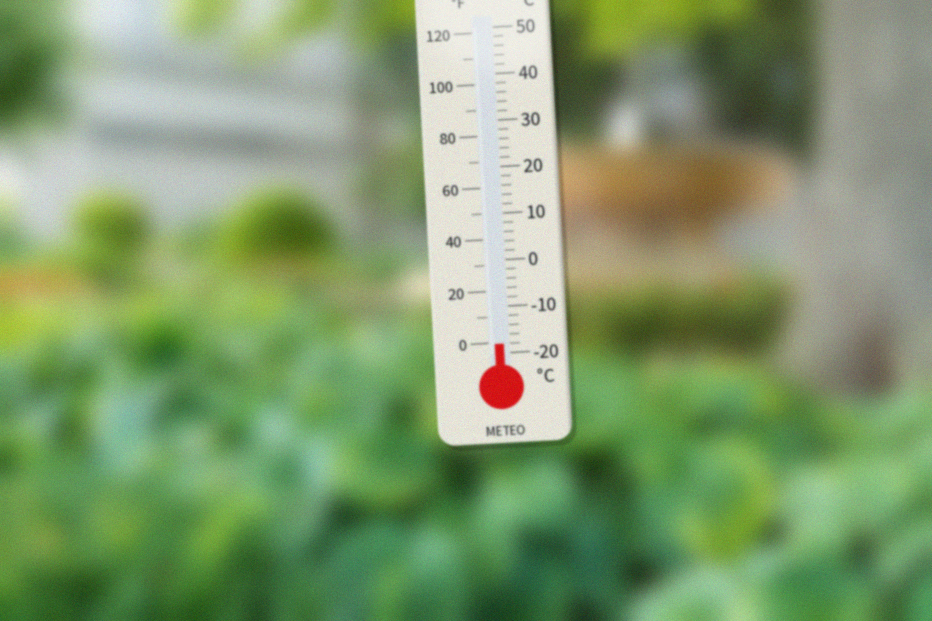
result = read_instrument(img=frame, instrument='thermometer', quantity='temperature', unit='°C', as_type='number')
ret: -18 °C
